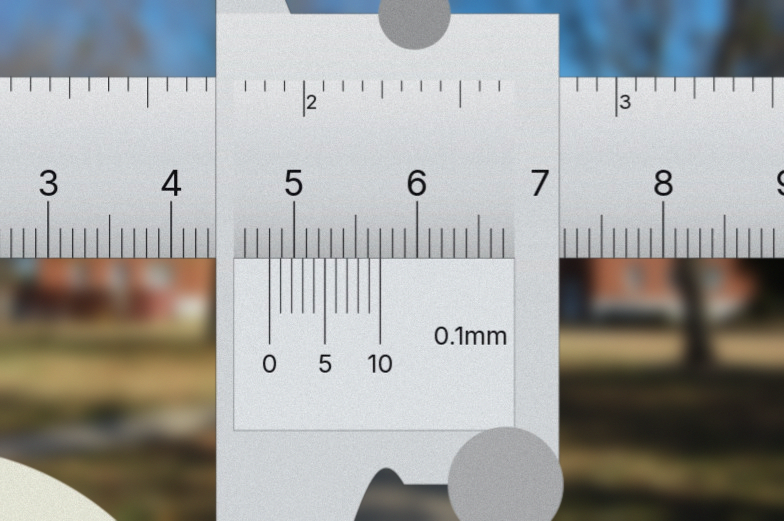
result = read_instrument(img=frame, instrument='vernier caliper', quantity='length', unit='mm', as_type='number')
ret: 48.0 mm
